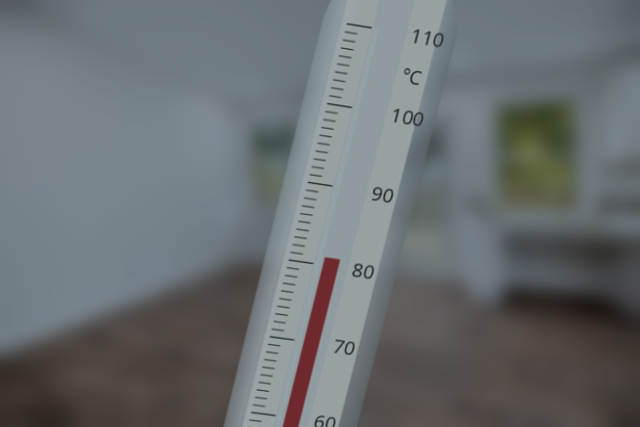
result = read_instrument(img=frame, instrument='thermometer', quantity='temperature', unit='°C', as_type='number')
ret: 81 °C
